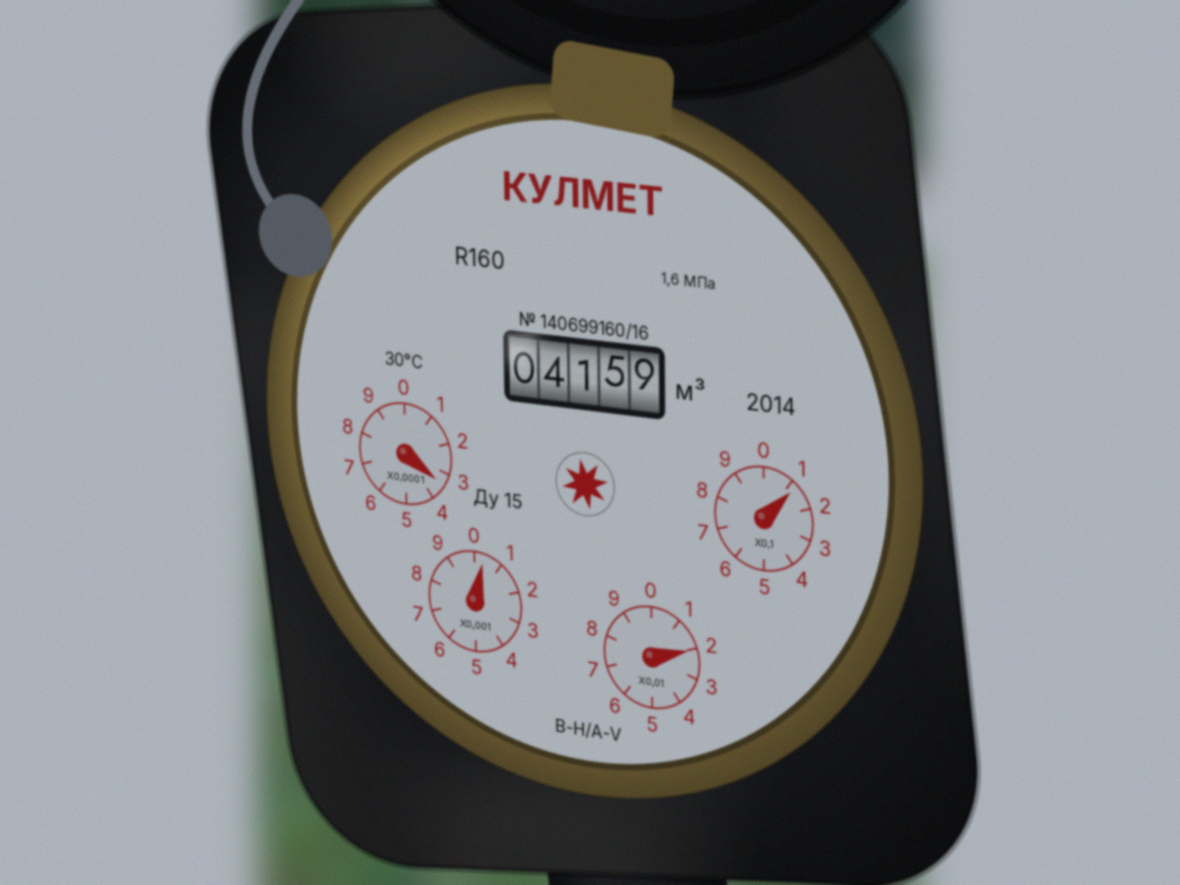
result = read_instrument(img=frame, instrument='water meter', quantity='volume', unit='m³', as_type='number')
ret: 4159.1203 m³
